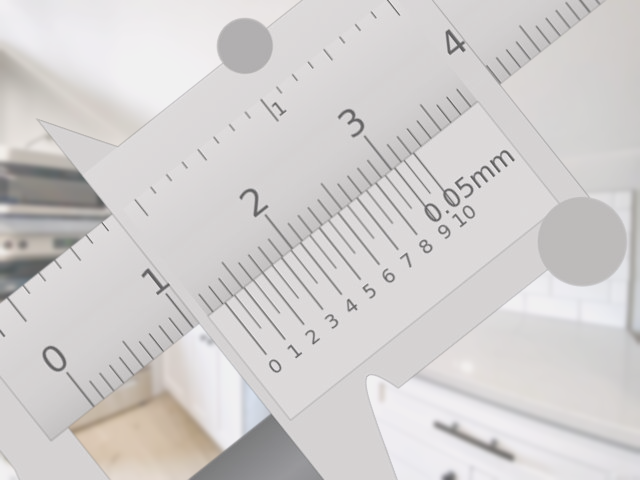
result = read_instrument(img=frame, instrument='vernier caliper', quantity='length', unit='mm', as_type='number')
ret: 13.2 mm
